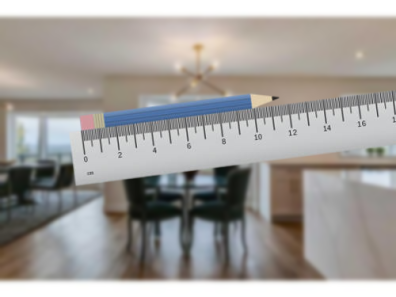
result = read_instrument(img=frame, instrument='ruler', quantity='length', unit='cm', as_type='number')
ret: 11.5 cm
